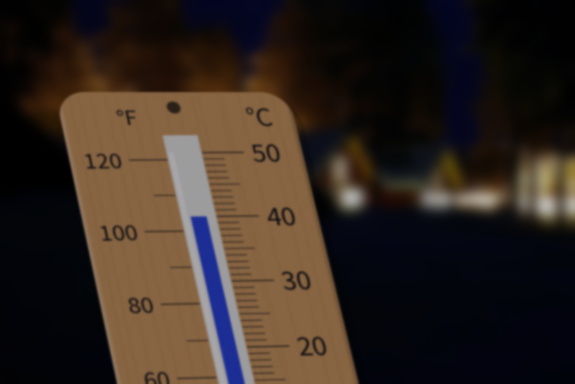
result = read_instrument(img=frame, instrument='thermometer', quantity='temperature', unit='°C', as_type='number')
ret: 40 °C
